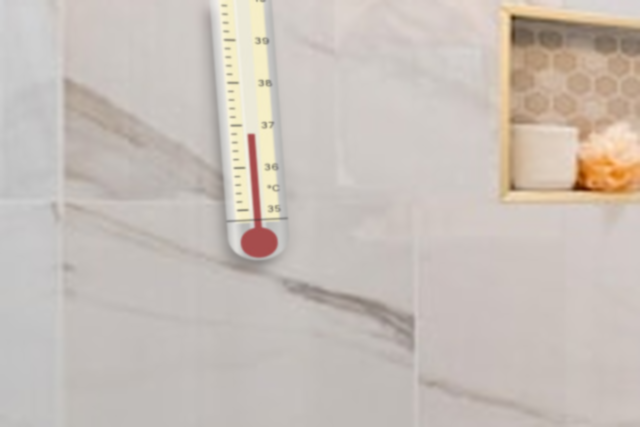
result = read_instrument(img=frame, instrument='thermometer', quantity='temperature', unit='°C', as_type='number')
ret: 36.8 °C
